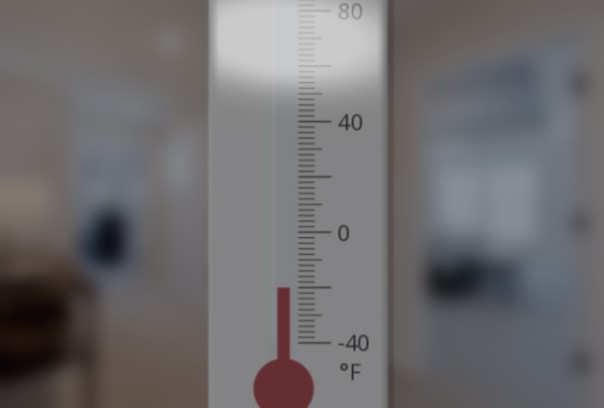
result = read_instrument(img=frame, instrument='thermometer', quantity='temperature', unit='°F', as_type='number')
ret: -20 °F
